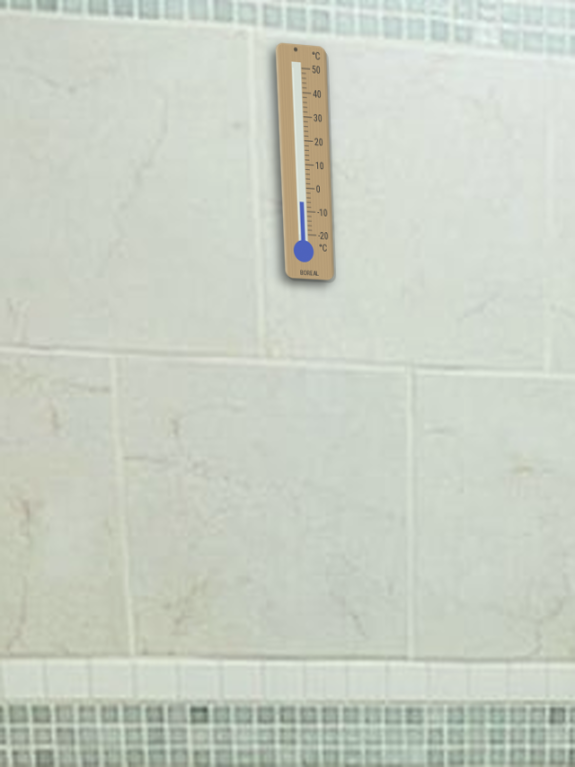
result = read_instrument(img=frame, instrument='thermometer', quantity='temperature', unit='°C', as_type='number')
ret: -6 °C
